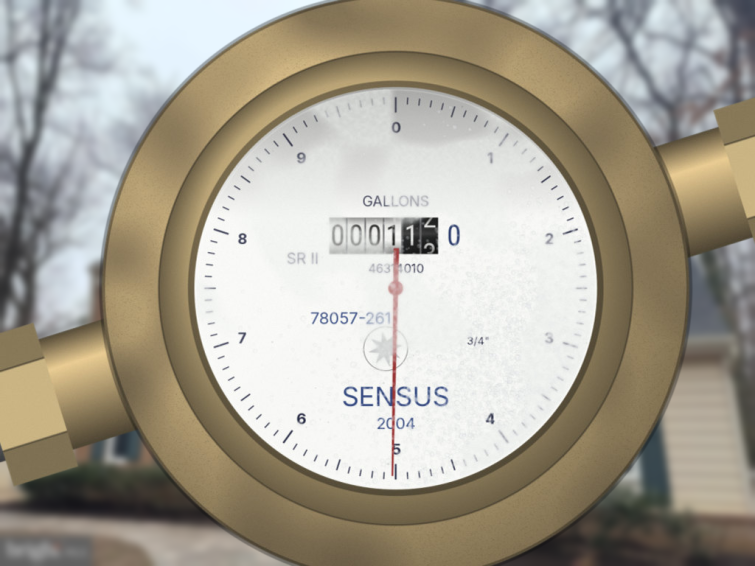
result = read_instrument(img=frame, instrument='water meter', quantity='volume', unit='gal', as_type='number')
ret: 1125.0 gal
